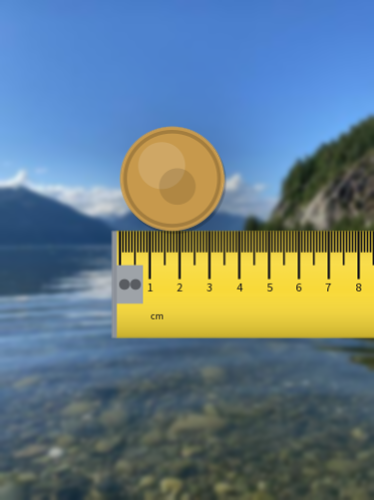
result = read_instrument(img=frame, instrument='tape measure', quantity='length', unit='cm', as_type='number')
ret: 3.5 cm
